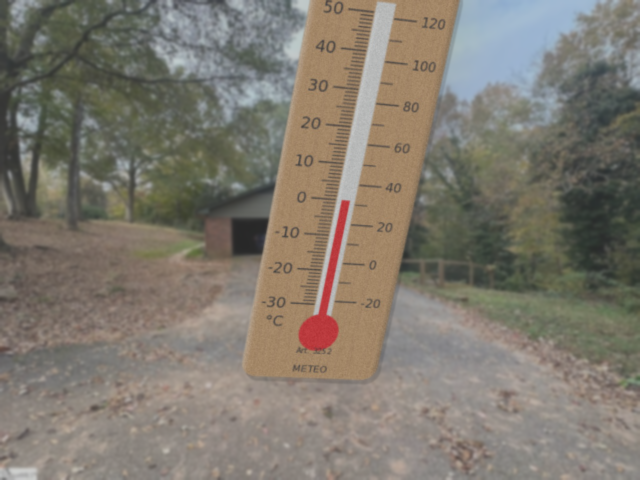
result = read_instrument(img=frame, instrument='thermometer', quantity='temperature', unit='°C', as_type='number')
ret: 0 °C
